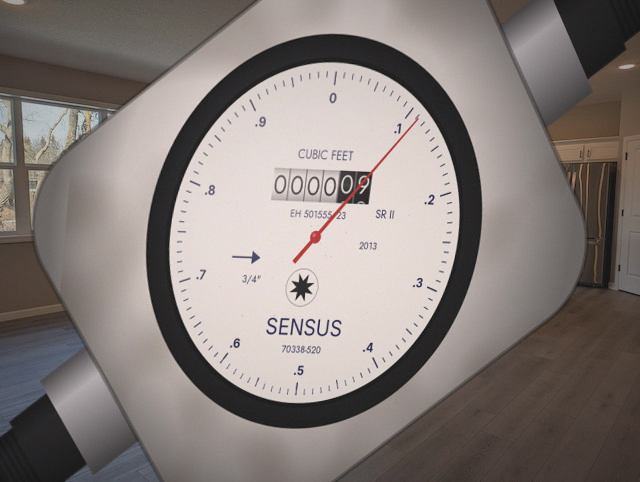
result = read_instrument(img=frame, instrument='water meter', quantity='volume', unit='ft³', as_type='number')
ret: 9.11 ft³
